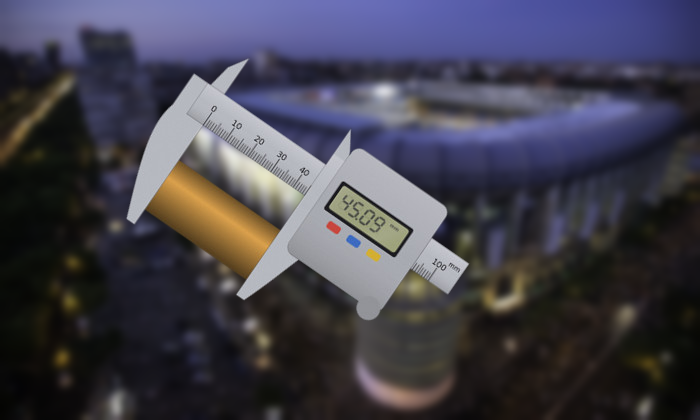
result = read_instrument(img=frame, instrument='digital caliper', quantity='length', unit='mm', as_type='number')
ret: 45.09 mm
